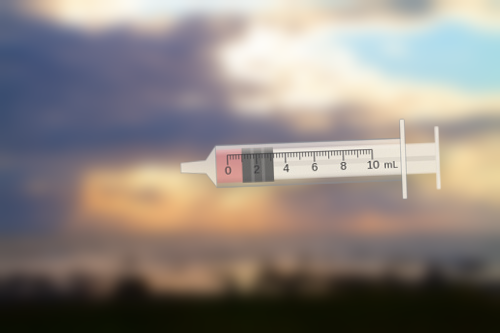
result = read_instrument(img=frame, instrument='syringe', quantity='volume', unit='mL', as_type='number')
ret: 1 mL
